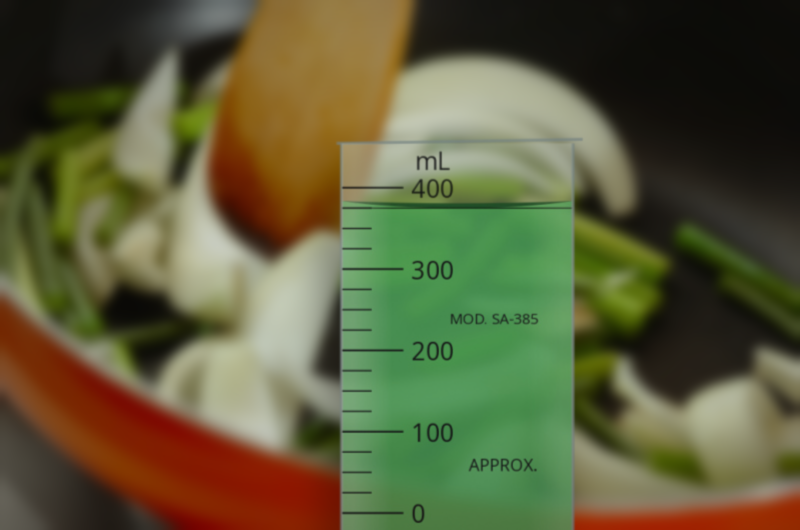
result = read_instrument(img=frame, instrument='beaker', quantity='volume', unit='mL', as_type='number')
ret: 375 mL
